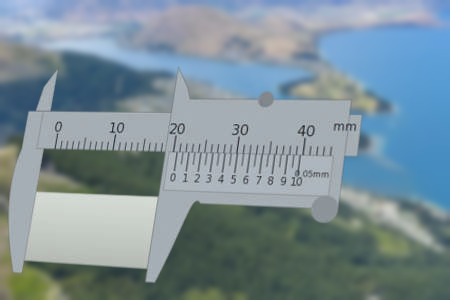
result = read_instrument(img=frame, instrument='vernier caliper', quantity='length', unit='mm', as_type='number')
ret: 20.6 mm
